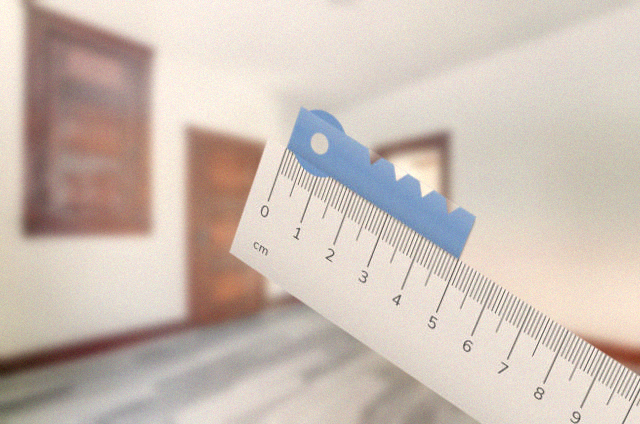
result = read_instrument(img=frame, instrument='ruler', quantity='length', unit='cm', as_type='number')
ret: 5 cm
